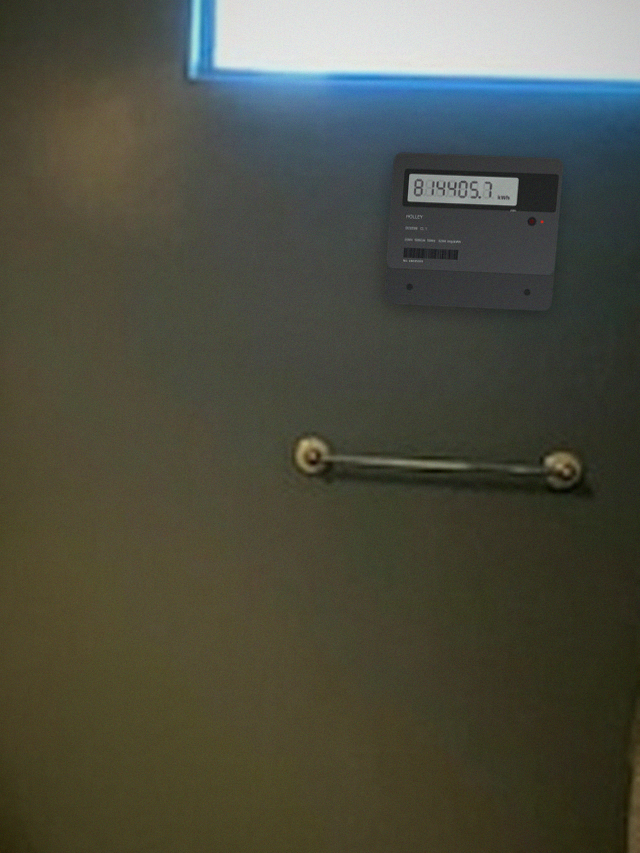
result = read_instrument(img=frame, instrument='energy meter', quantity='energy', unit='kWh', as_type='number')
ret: 814405.7 kWh
